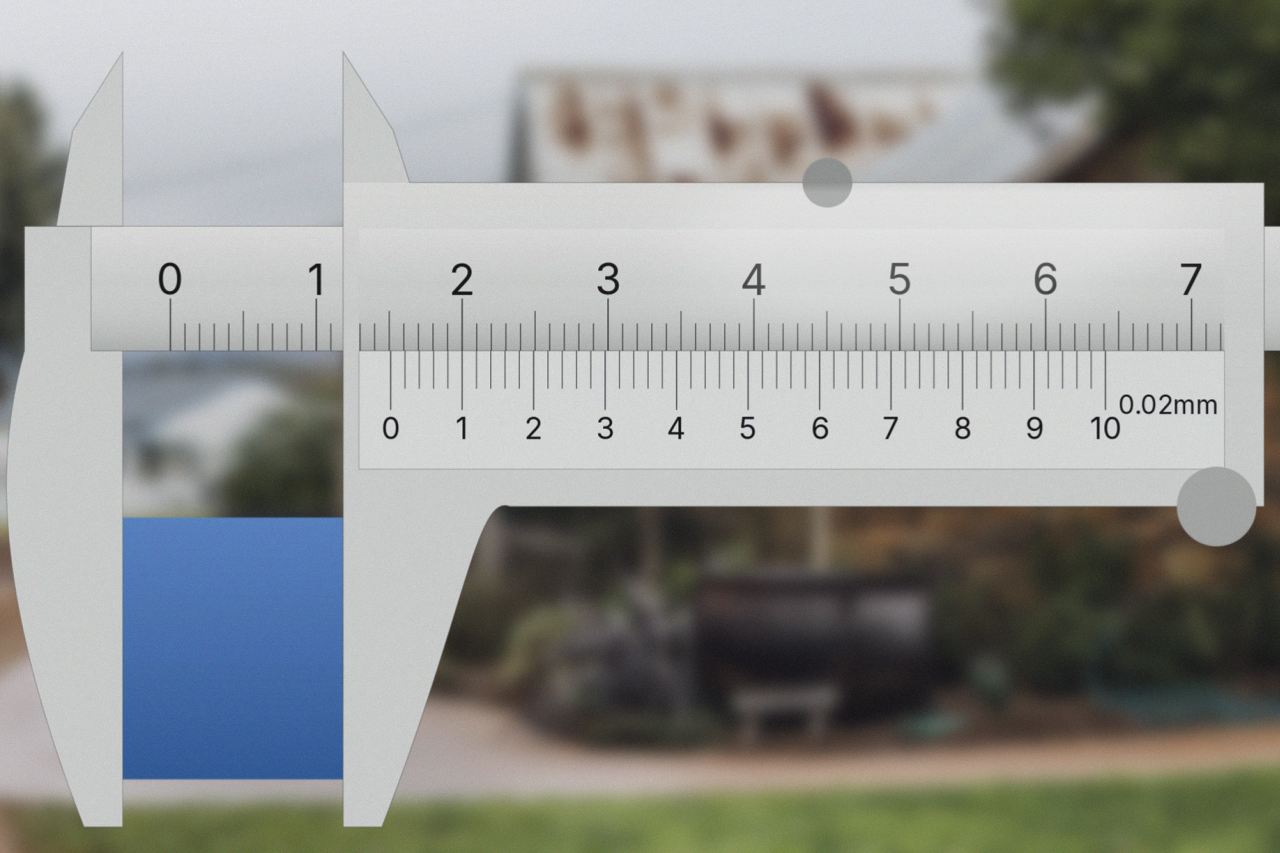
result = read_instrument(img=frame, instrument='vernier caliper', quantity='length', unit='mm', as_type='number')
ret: 15.1 mm
